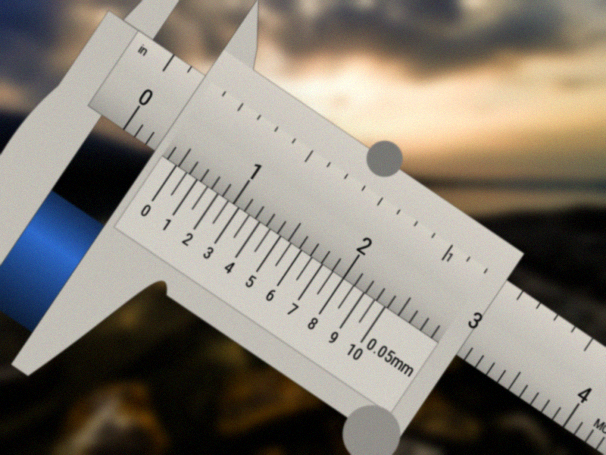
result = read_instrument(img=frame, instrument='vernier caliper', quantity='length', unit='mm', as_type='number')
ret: 4.8 mm
